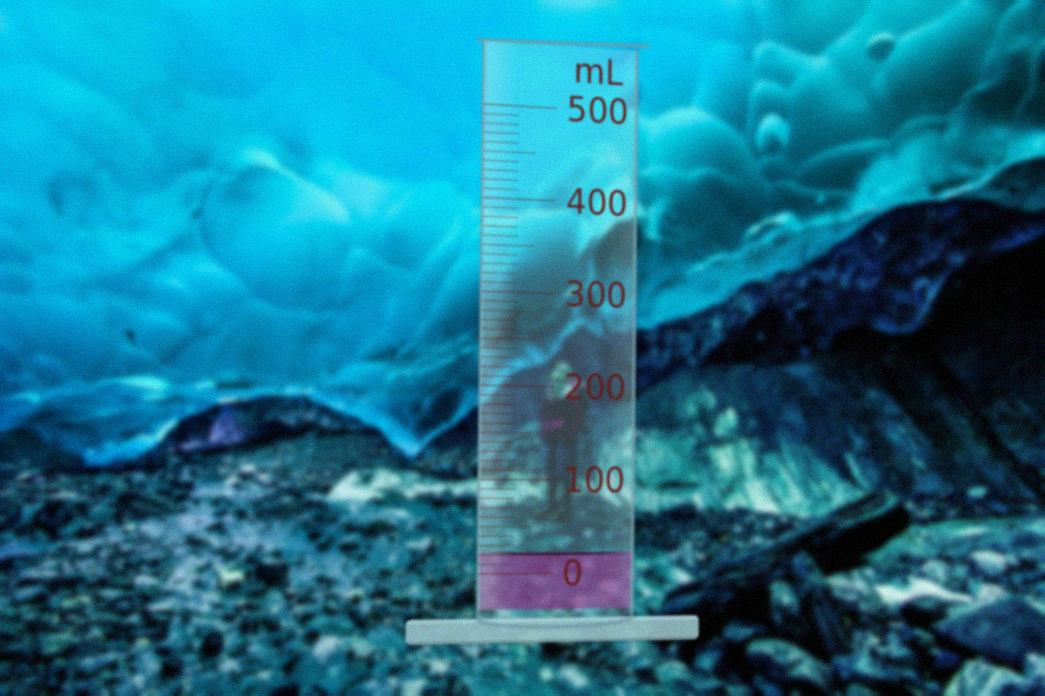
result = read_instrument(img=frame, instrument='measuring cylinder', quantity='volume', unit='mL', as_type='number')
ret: 20 mL
